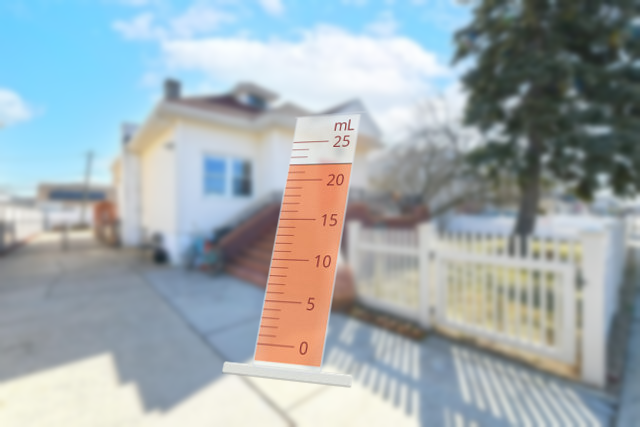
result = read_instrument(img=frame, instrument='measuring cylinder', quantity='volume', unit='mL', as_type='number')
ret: 22 mL
